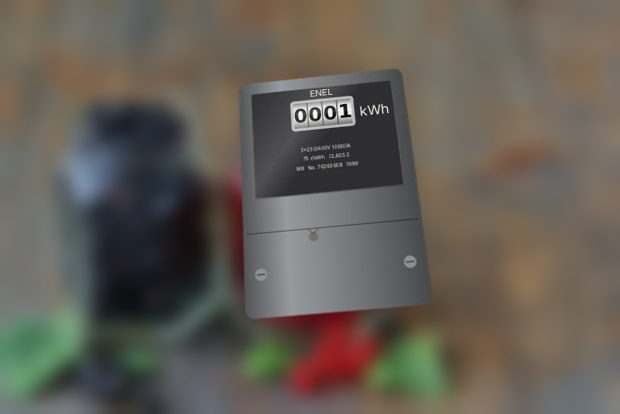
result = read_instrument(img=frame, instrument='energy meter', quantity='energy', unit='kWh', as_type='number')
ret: 1 kWh
